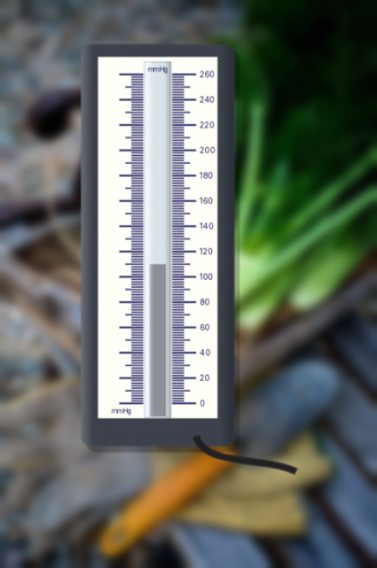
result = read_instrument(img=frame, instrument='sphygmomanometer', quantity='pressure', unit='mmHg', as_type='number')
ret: 110 mmHg
